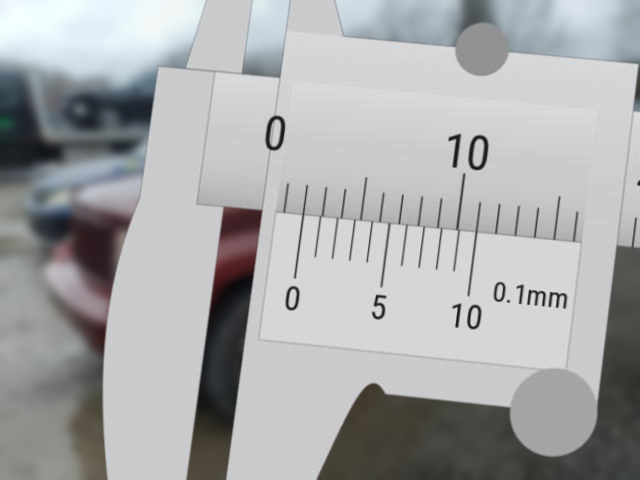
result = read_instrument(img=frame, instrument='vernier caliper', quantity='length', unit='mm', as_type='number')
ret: 2.0 mm
